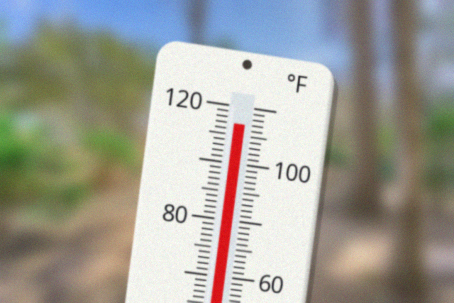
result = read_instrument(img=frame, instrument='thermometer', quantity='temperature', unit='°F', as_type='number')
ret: 114 °F
